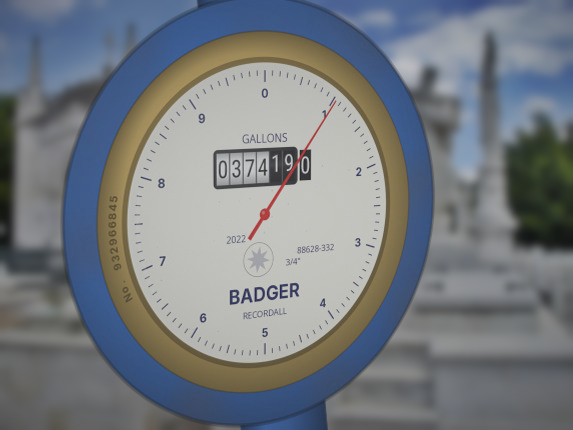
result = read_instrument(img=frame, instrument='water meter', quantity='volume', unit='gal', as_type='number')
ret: 374191.0 gal
